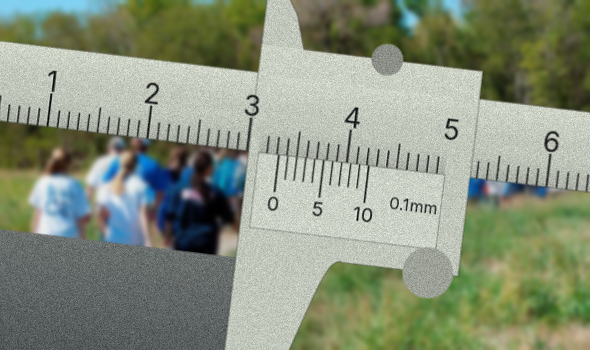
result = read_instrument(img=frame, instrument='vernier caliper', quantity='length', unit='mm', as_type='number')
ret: 33.2 mm
